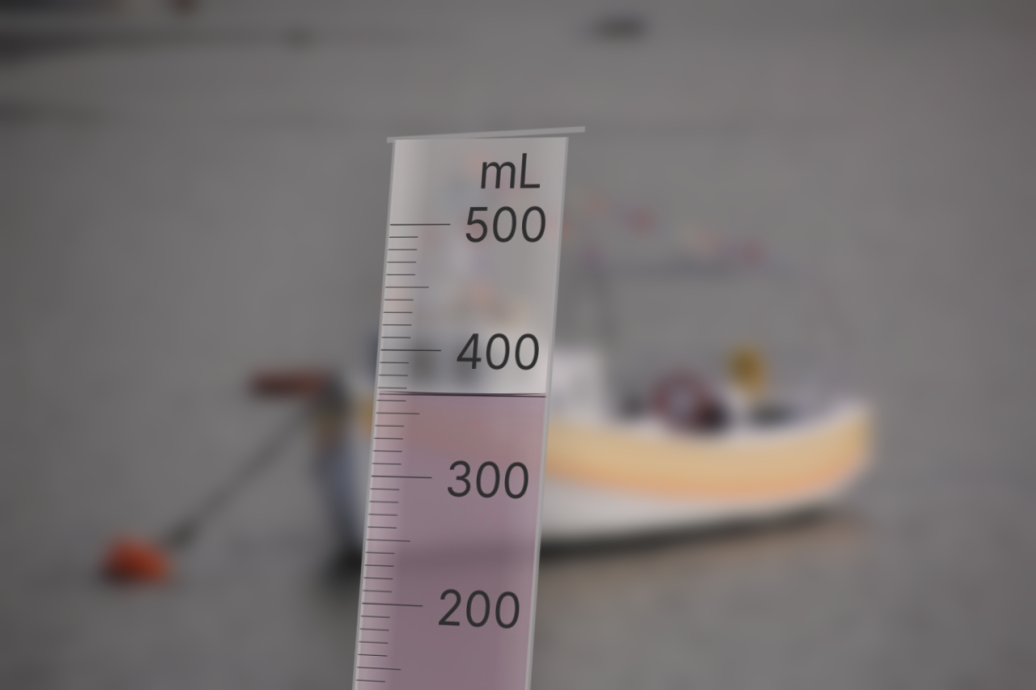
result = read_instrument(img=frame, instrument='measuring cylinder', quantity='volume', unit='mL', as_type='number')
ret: 365 mL
